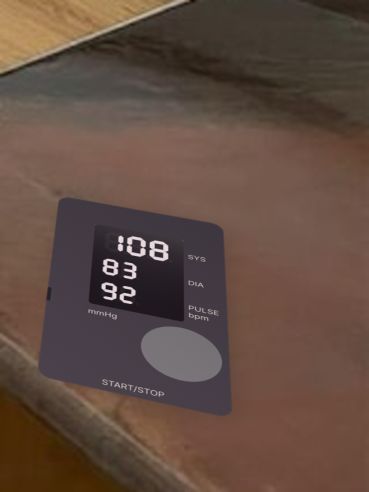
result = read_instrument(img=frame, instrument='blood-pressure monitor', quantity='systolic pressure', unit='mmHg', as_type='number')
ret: 108 mmHg
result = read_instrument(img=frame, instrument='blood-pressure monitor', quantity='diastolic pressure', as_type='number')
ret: 83 mmHg
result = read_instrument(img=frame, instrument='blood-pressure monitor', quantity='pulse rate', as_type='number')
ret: 92 bpm
